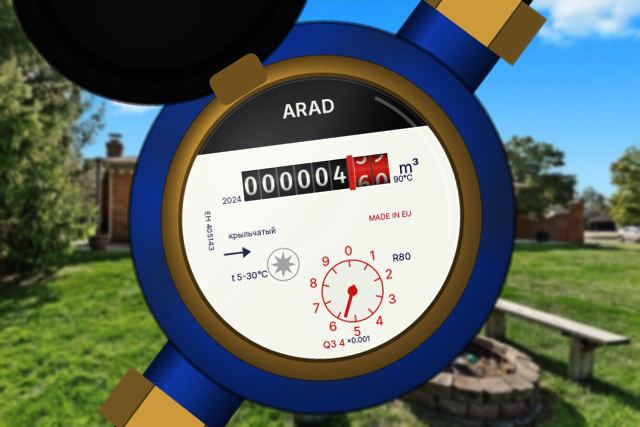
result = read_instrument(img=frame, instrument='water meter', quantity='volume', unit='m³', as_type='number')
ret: 4.595 m³
